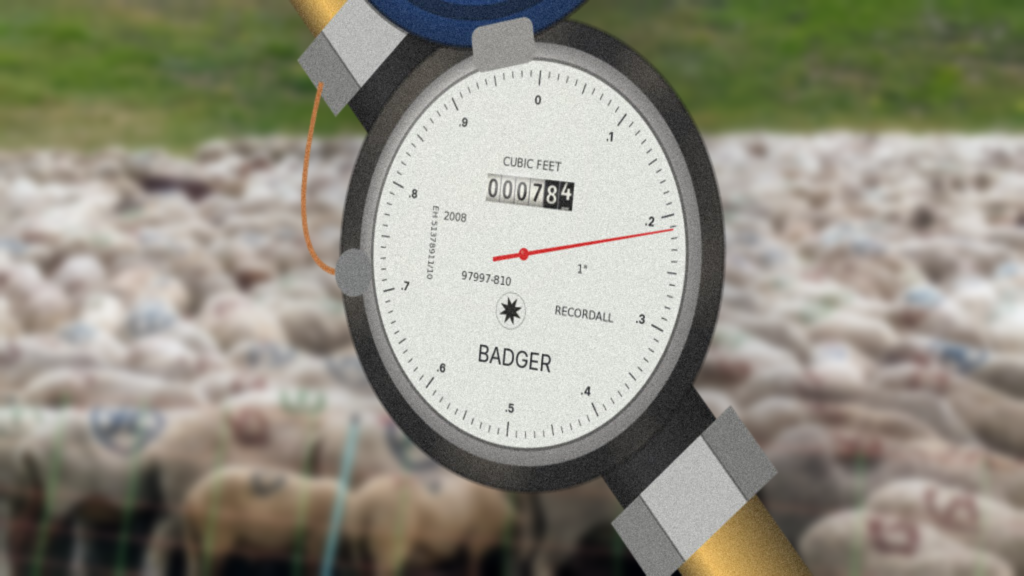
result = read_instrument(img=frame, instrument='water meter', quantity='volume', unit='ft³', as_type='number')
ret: 784.21 ft³
